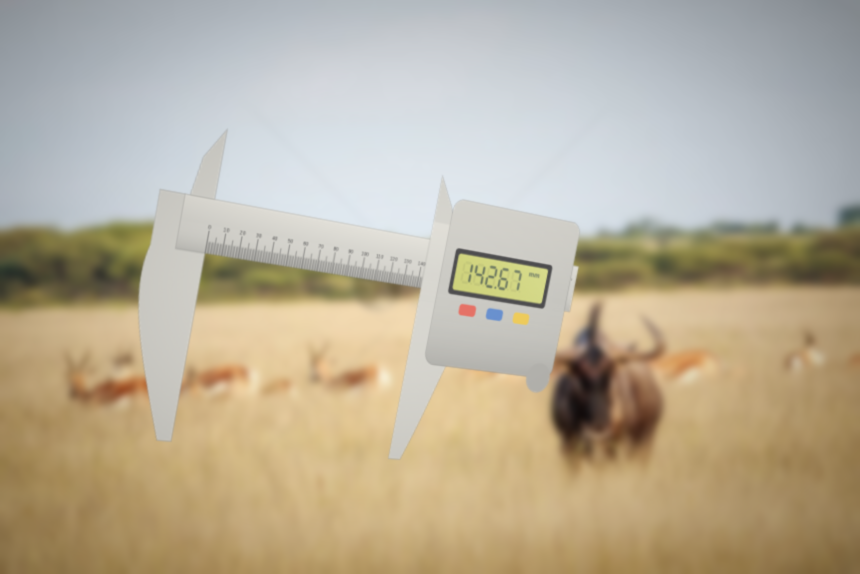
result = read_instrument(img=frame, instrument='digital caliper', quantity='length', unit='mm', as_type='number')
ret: 142.67 mm
